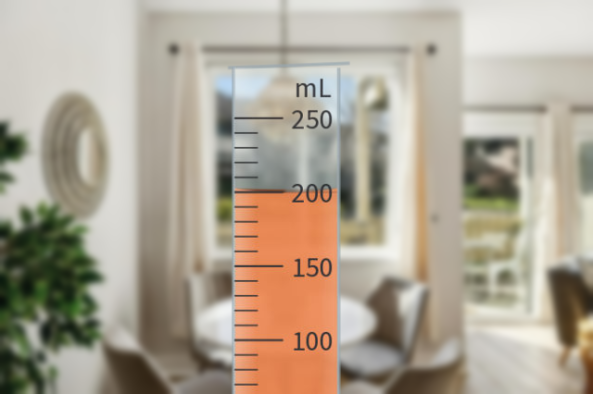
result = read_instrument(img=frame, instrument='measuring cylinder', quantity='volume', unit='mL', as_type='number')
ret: 200 mL
